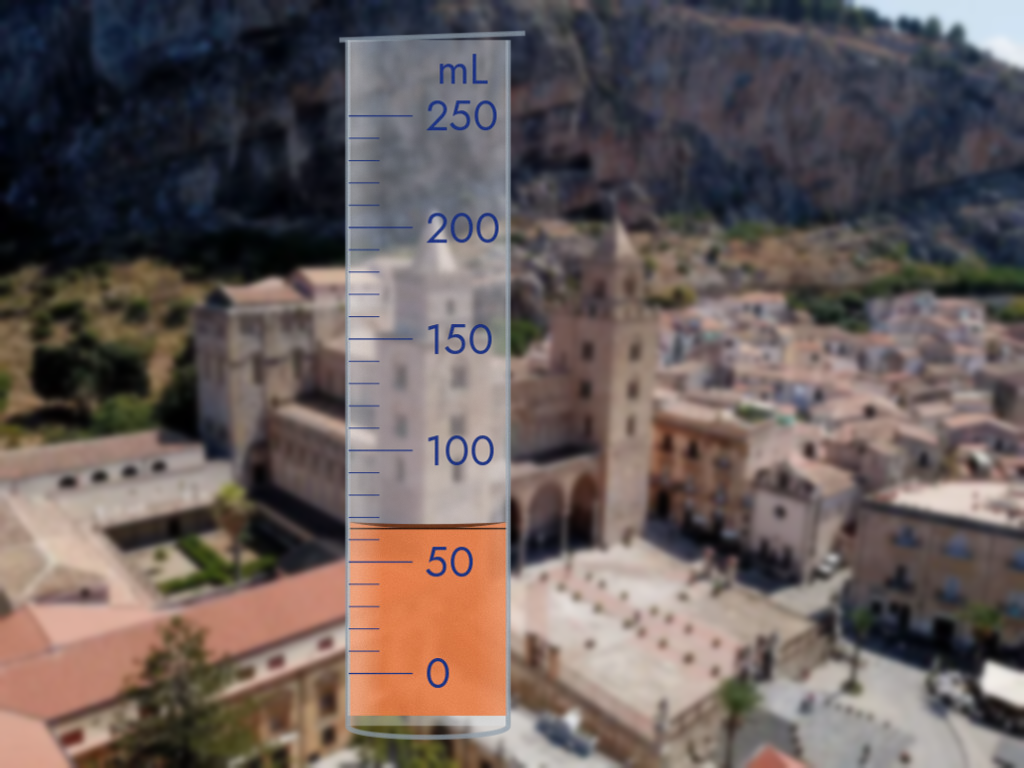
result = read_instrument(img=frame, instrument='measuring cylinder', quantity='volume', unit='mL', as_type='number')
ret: 65 mL
